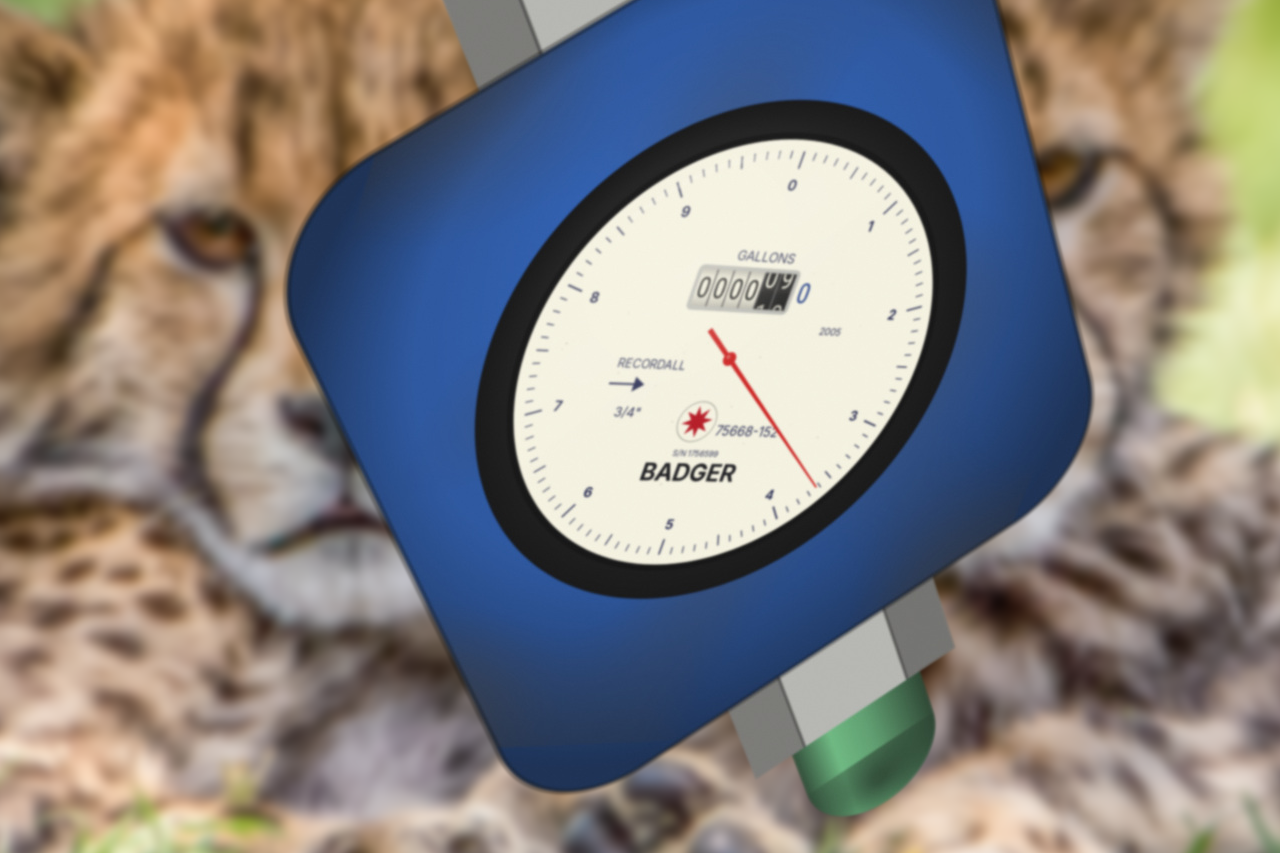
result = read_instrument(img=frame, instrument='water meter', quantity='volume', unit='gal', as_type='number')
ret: 93.6 gal
